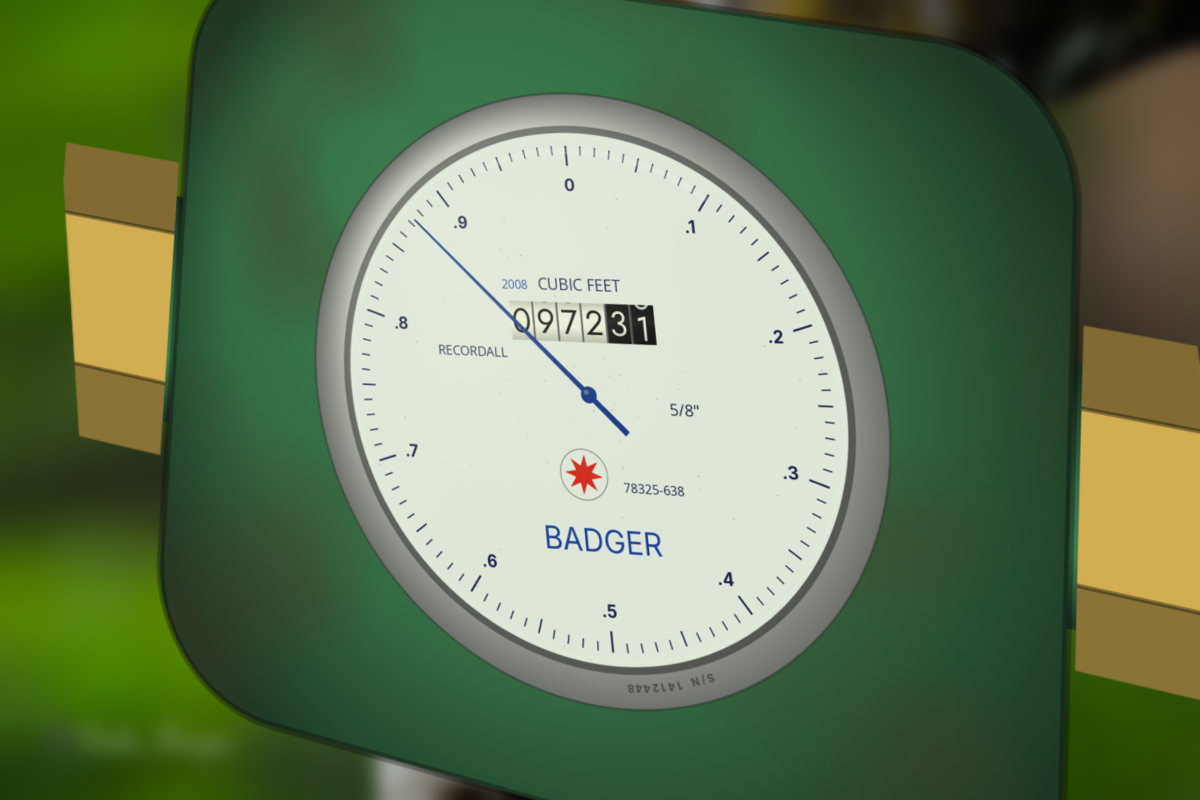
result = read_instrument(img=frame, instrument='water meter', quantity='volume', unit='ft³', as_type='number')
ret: 97230.87 ft³
